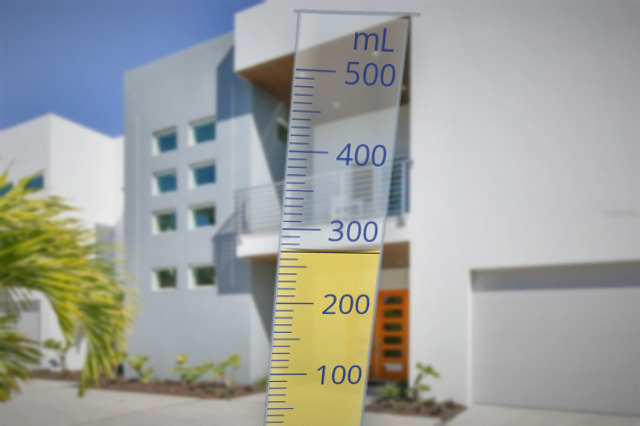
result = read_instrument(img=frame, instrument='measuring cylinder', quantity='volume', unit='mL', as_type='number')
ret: 270 mL
